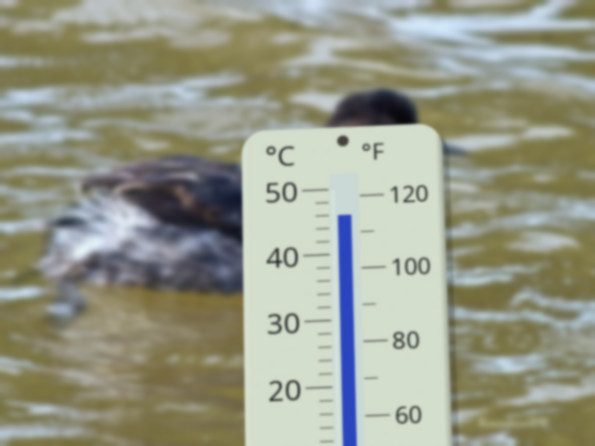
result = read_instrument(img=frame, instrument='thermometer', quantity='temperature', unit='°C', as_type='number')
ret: 46 °C
